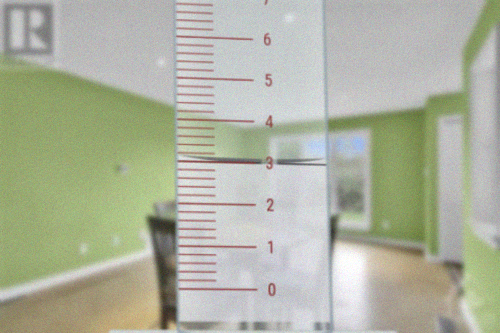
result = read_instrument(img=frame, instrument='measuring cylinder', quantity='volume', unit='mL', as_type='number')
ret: 3 mL
